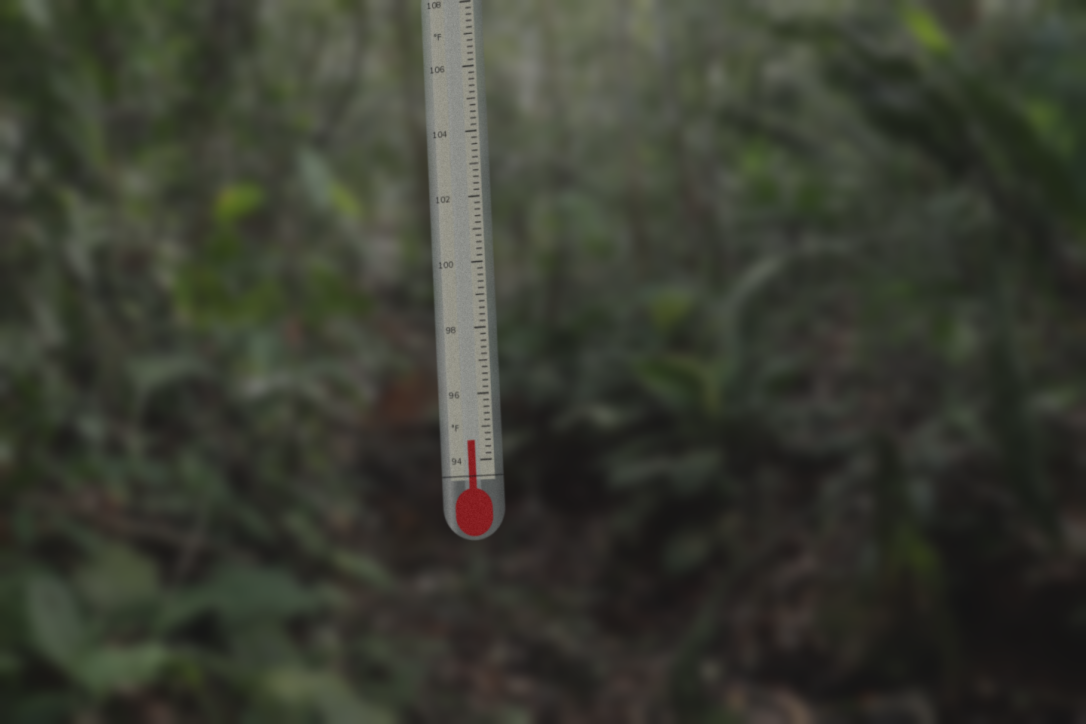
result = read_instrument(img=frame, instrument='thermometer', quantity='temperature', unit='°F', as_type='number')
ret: 94.6 °F
